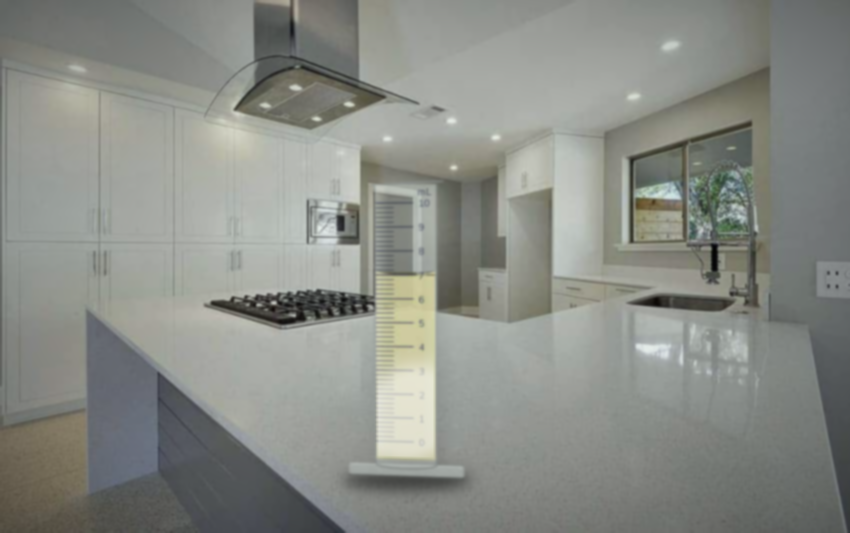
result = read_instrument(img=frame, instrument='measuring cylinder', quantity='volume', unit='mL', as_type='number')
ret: 7 mL
